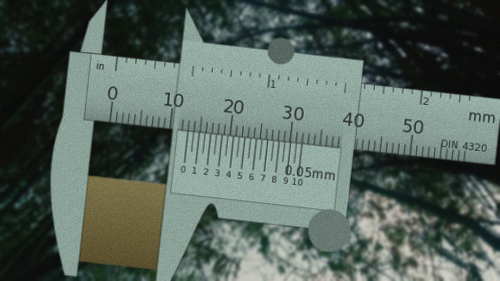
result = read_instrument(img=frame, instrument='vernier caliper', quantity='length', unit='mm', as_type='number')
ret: 13.0 mm
